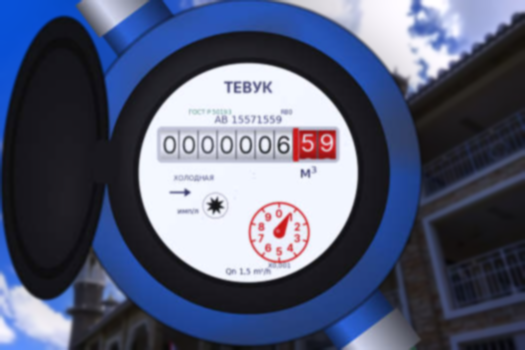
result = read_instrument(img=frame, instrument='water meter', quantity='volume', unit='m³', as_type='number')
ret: 6.590 m³
